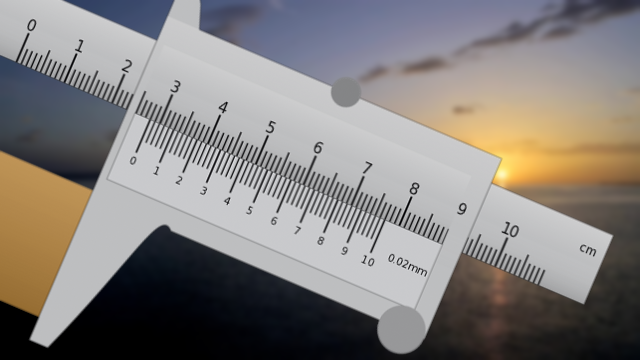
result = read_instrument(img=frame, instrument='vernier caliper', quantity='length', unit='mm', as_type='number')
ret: 28.0 mm
